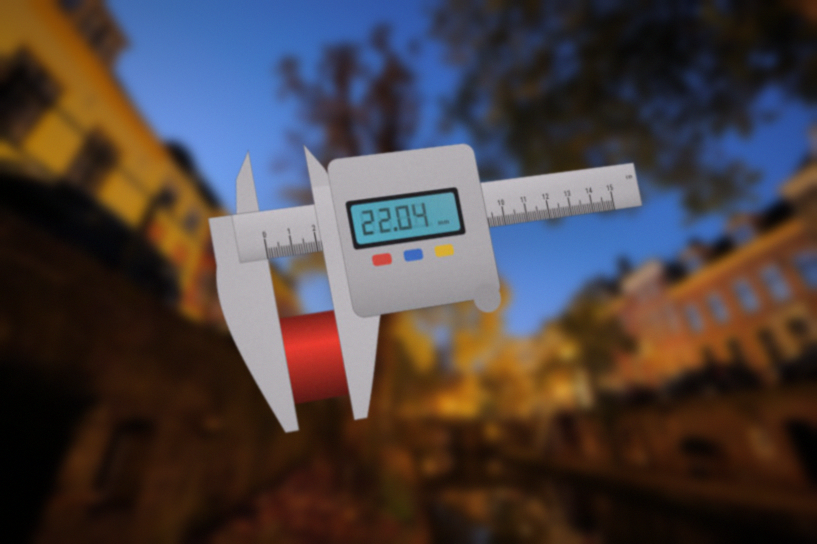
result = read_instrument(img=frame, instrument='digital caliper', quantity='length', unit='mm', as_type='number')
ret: 22.04 mm
